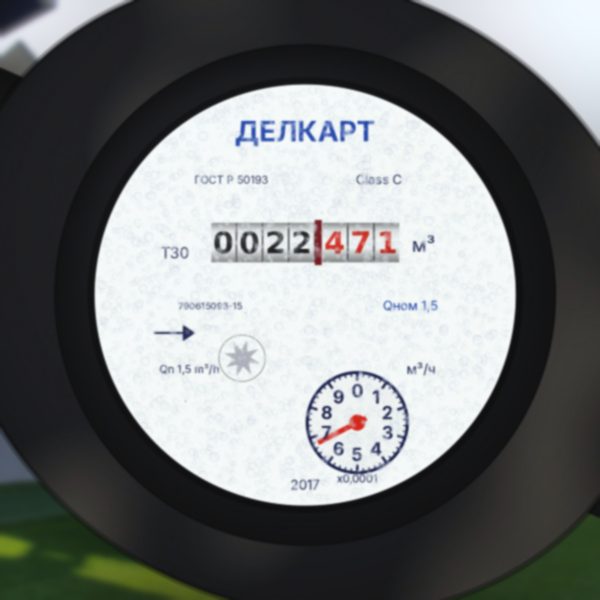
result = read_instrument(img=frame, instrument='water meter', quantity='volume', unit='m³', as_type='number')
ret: 22.4716 m³
